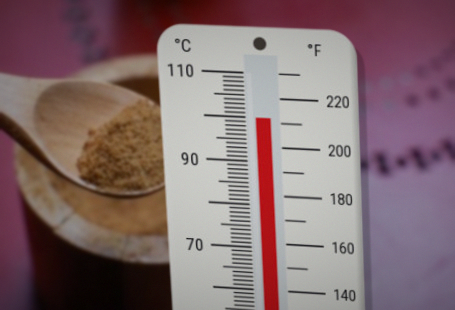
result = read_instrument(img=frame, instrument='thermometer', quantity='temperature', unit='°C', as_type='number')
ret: 100 °C
